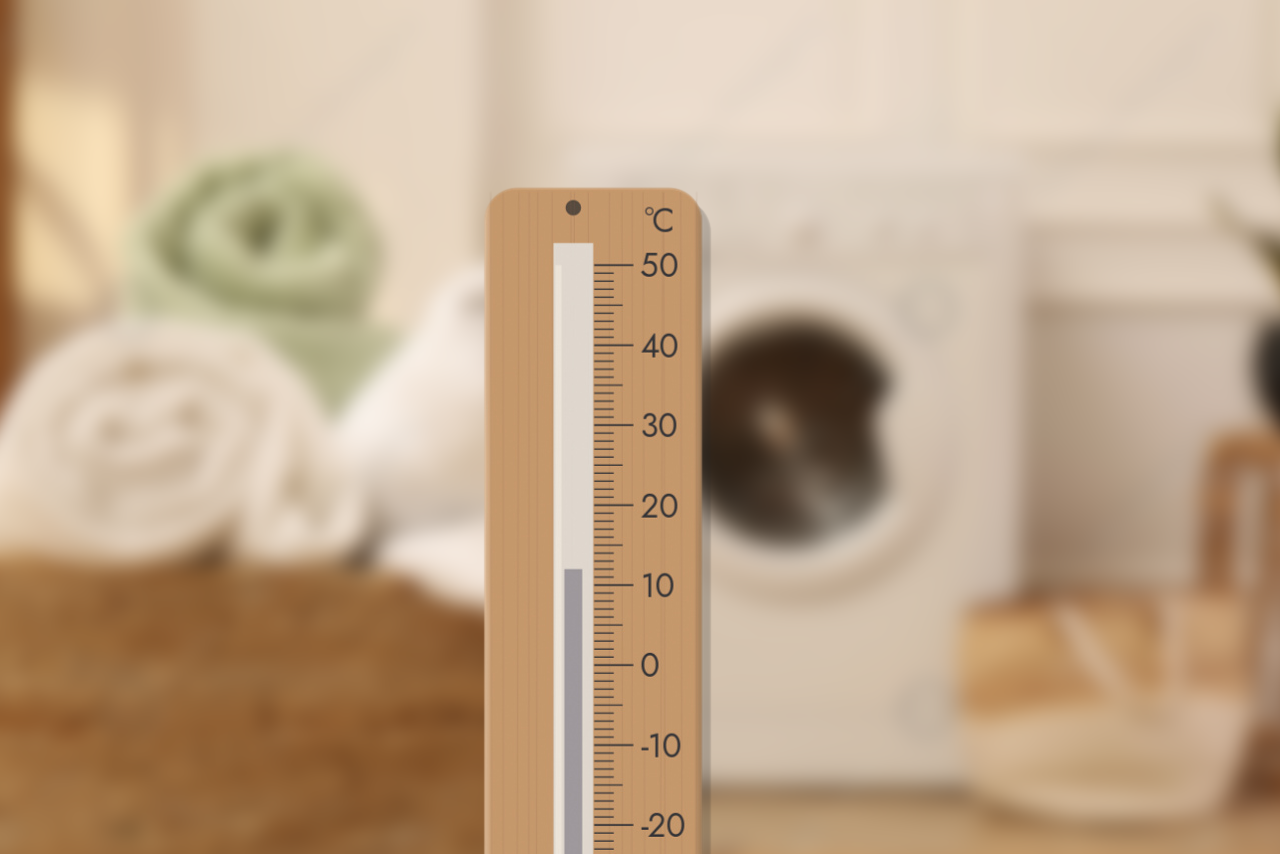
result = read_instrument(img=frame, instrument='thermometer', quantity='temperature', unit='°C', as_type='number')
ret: 12 °C
